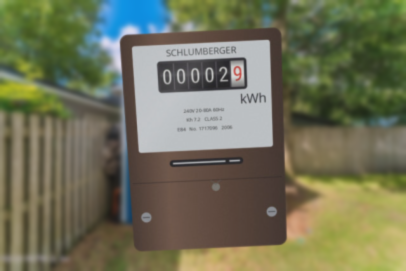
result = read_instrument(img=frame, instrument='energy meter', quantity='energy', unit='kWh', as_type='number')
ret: 2.9 kWh
